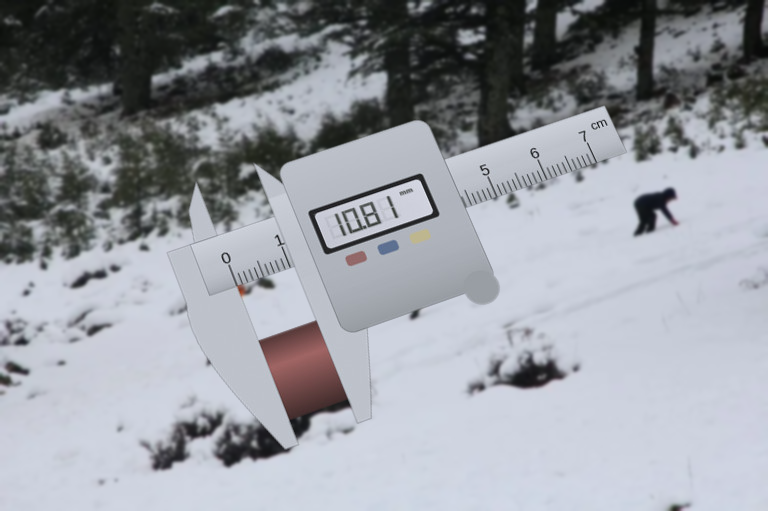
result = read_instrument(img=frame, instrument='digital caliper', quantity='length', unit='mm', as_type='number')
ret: 10.81 mm
